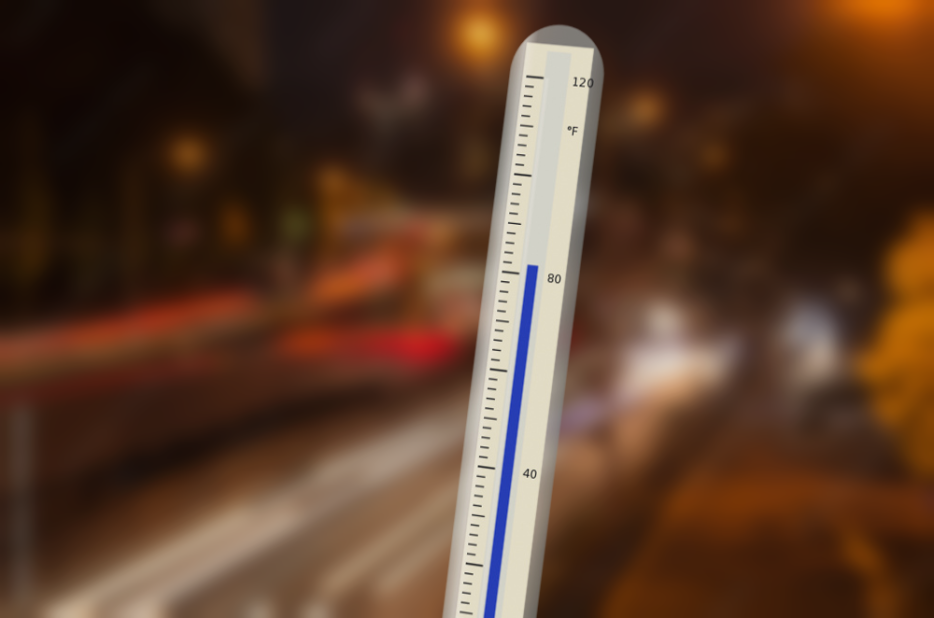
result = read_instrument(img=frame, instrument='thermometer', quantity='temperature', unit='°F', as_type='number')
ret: 82 °F
